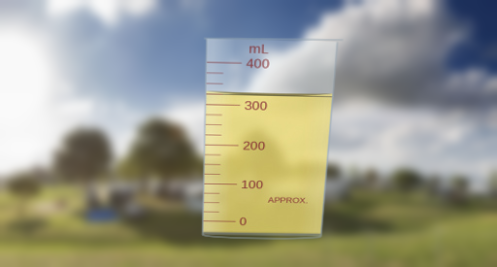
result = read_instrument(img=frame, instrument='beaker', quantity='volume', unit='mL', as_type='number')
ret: 325 mL
